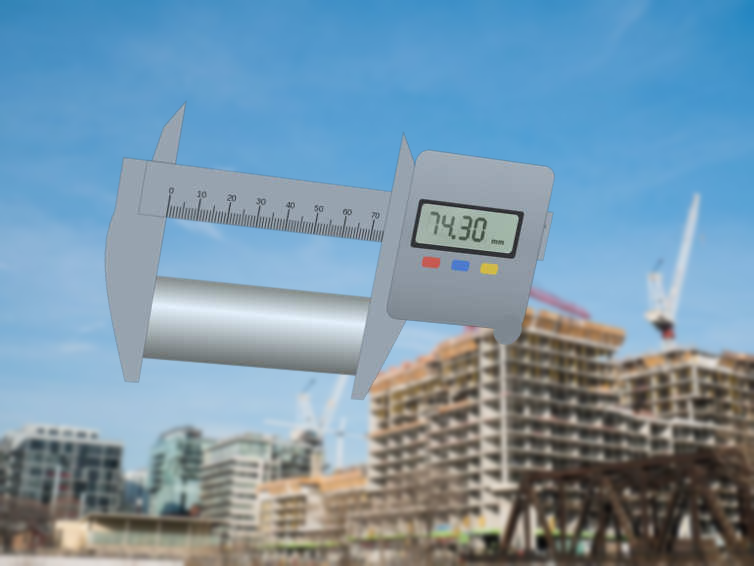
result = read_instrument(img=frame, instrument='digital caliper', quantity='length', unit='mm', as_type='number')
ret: 74.30 mm
